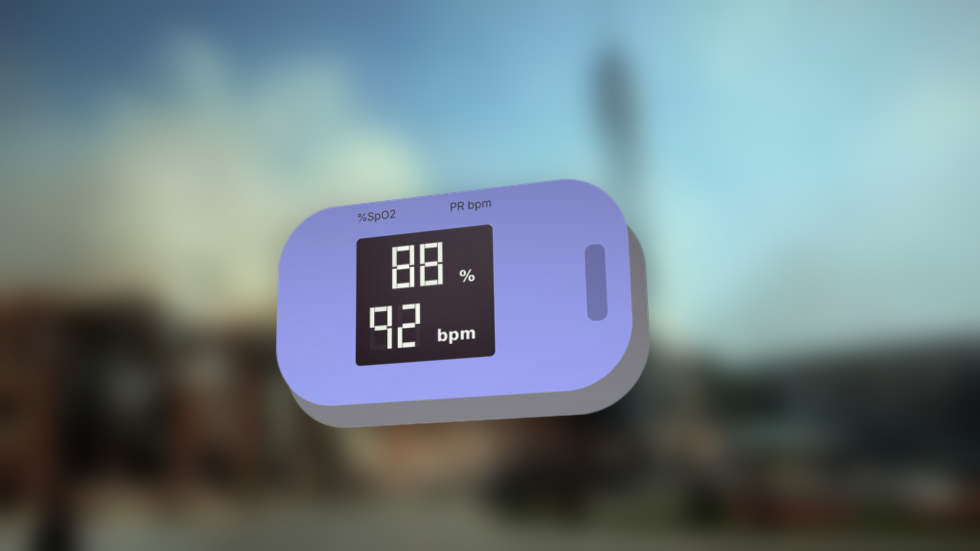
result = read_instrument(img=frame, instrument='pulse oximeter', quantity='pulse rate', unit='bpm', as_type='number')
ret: 92 bpm
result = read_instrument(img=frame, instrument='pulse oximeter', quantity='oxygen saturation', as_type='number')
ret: 88 %
